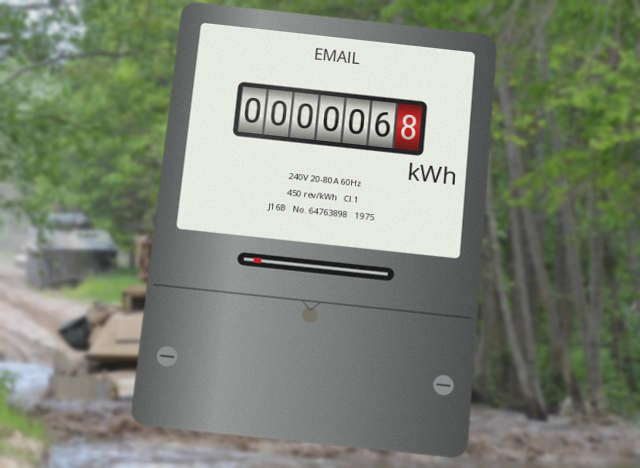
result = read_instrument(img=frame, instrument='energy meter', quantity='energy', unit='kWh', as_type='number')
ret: 6.8 kWh
